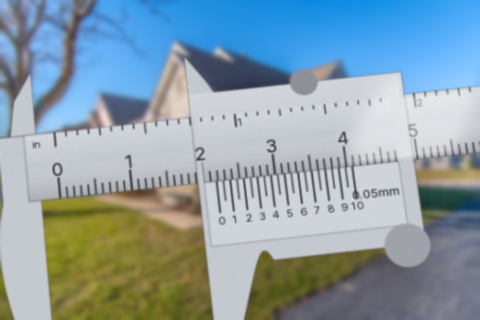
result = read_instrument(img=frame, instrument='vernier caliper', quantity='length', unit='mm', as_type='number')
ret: 21.8 mm
